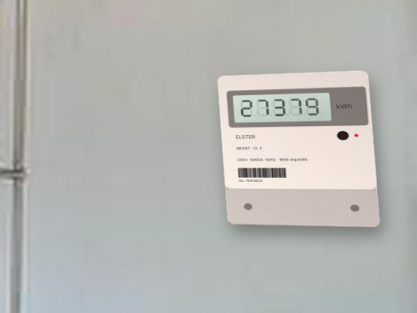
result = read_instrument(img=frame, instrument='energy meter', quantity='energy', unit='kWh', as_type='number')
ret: 27379 kWh
